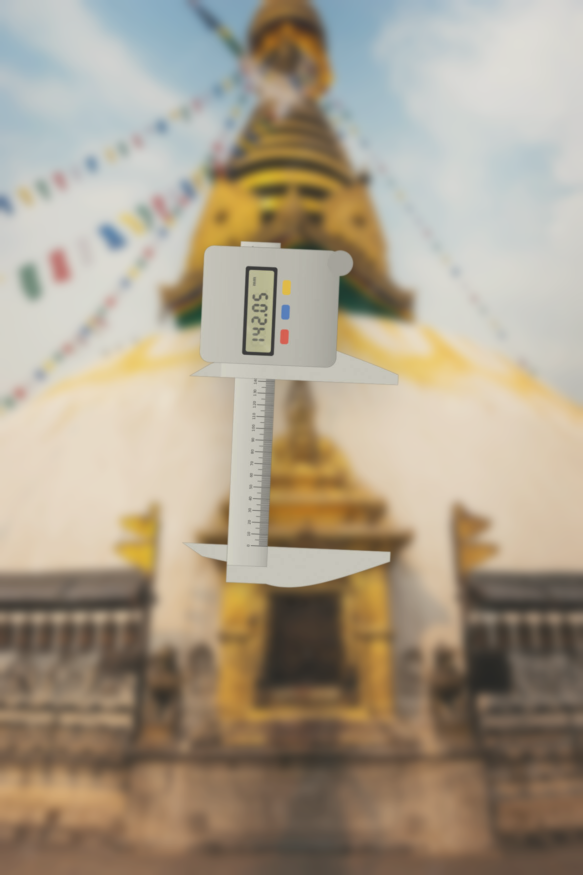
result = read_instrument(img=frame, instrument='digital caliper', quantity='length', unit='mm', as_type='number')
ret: 142.05 mm
